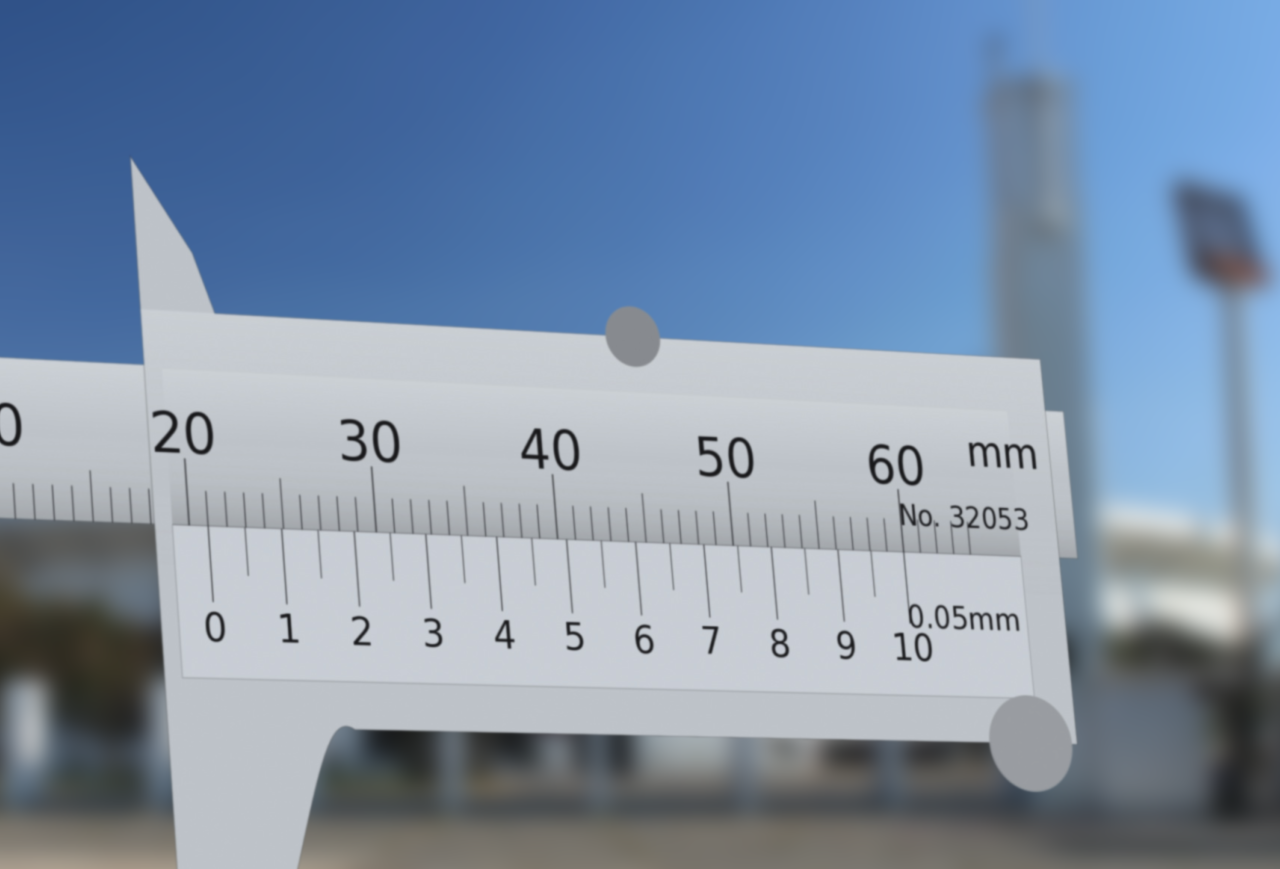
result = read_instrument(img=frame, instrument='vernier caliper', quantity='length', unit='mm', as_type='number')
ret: 21.0 mm
